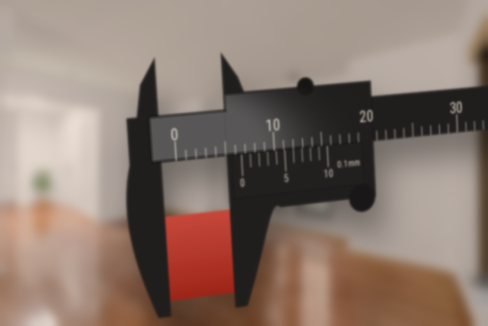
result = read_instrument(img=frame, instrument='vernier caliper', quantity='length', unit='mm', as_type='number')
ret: 6.6 mm
